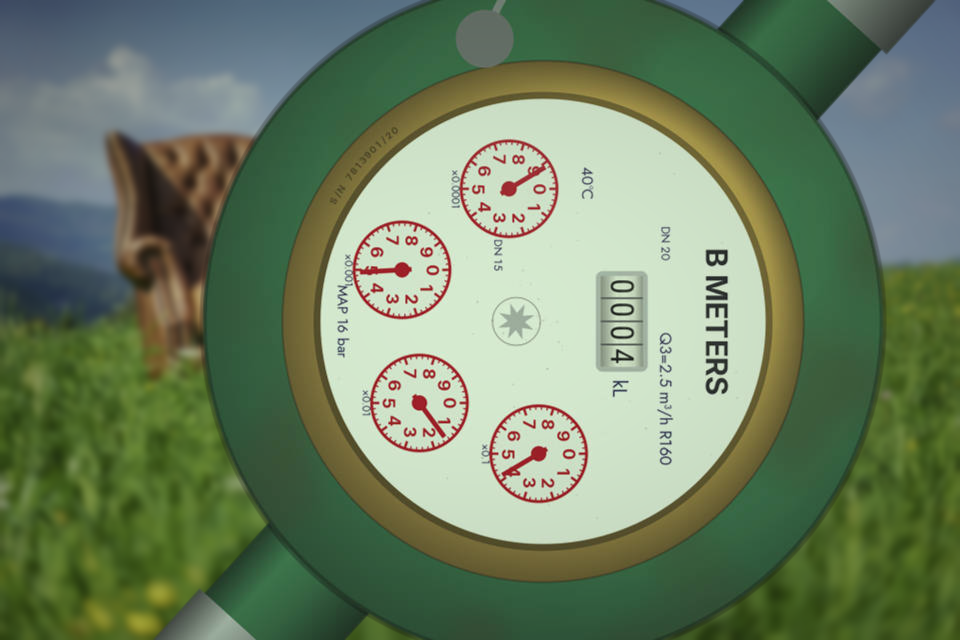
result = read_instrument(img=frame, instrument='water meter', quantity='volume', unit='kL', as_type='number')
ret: 4.4149 kL
